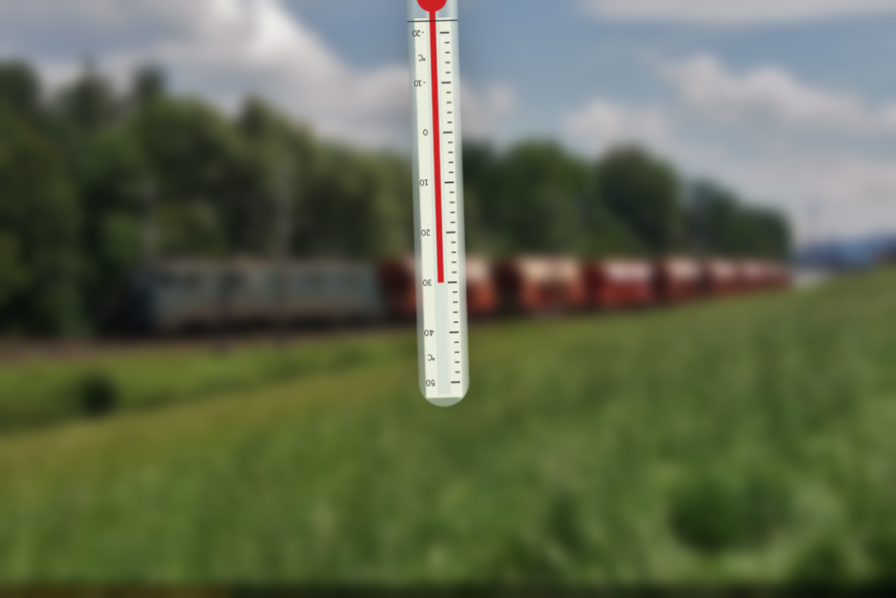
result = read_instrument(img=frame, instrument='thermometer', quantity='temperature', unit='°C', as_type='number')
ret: 30 °C
